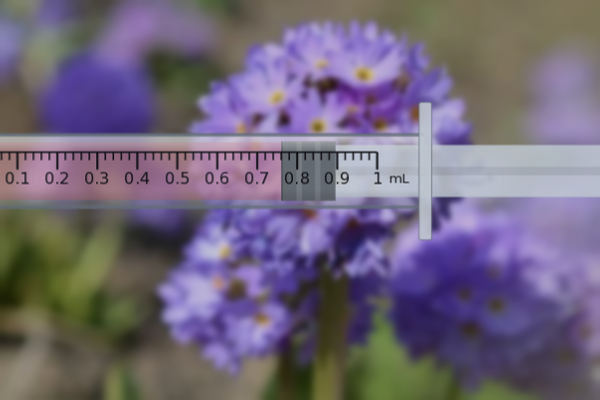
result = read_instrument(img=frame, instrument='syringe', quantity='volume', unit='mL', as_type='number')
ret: 0.76 mL
